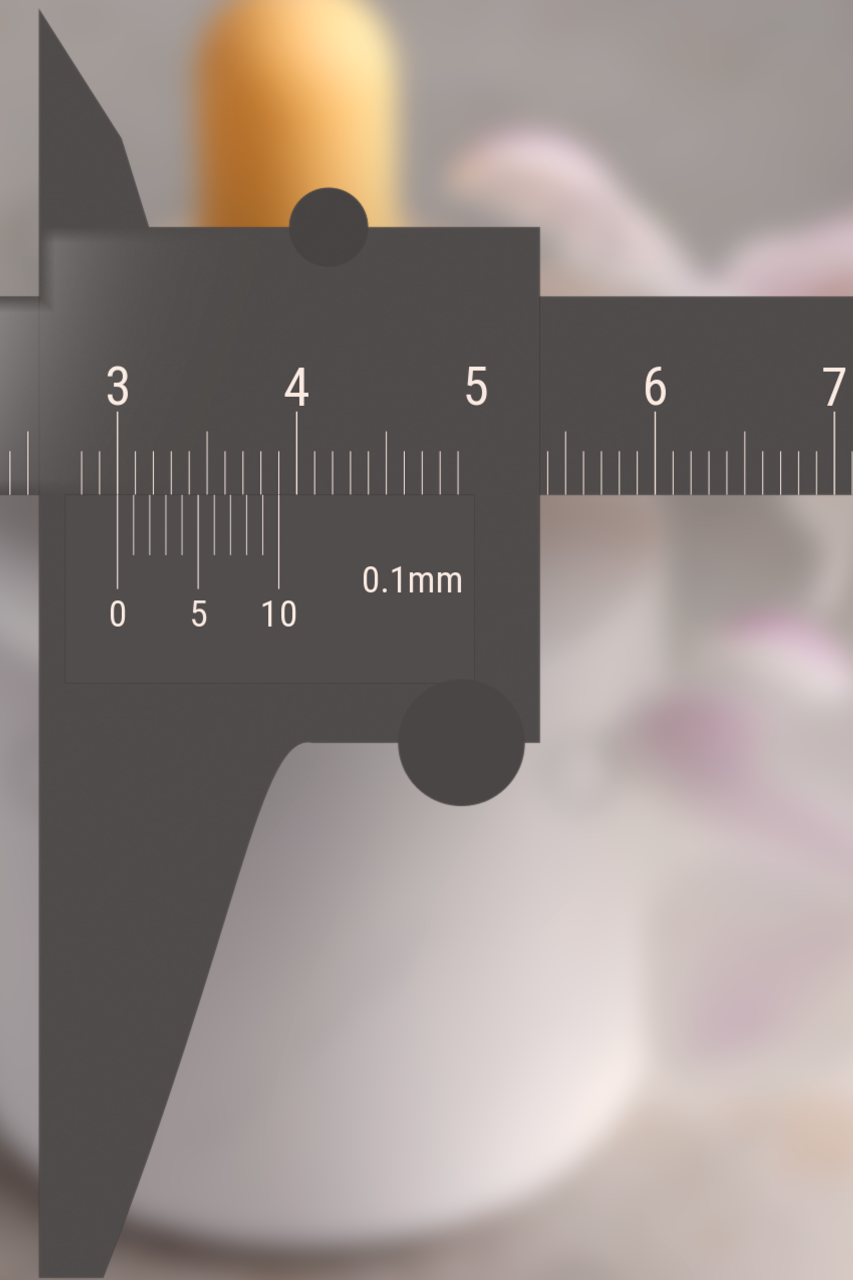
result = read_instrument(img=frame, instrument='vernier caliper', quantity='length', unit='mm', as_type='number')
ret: 30.0 mm
